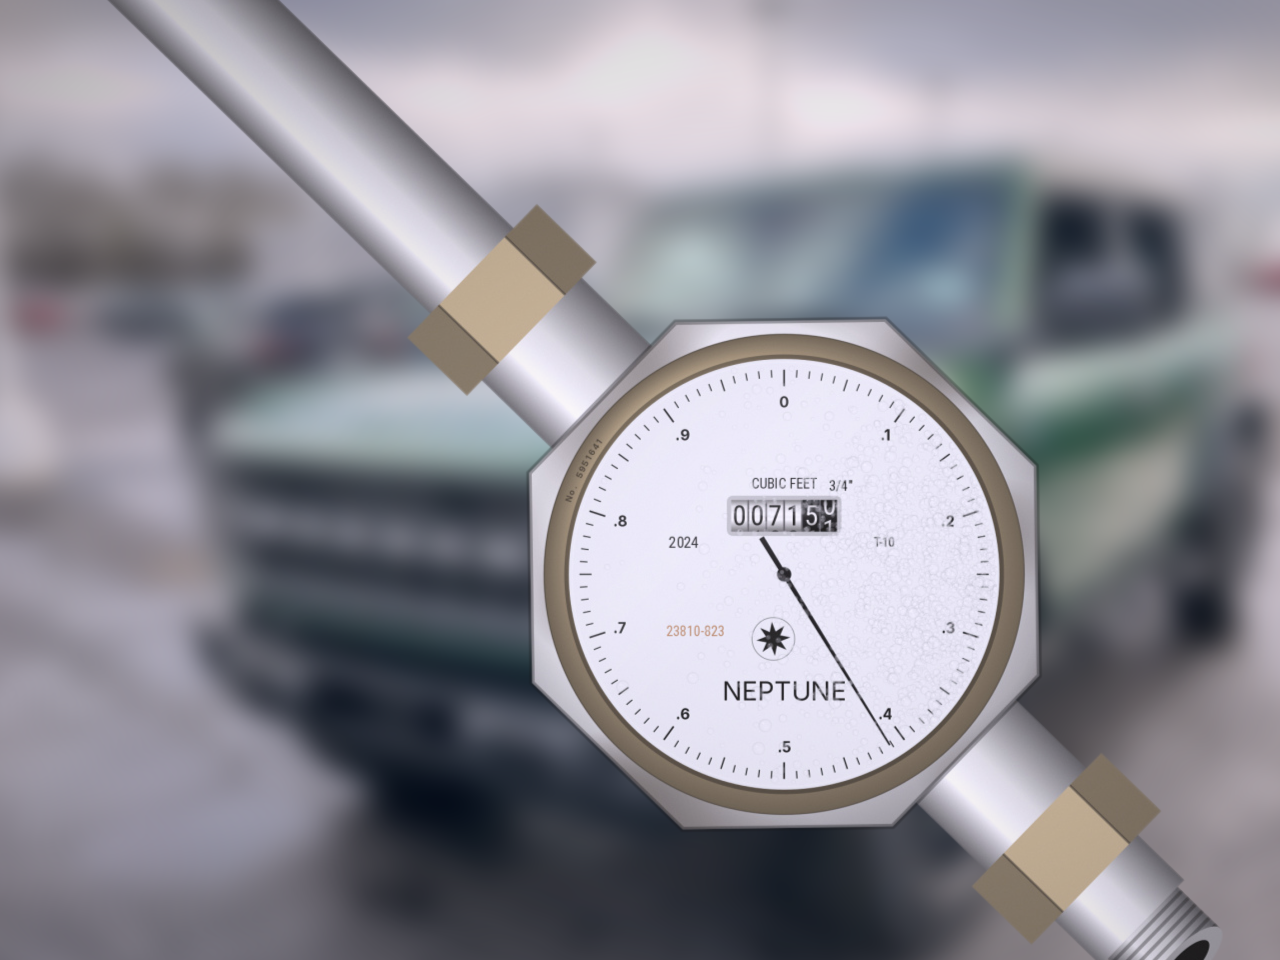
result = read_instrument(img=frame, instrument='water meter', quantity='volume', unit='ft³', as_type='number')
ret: 7150.41 ft³
